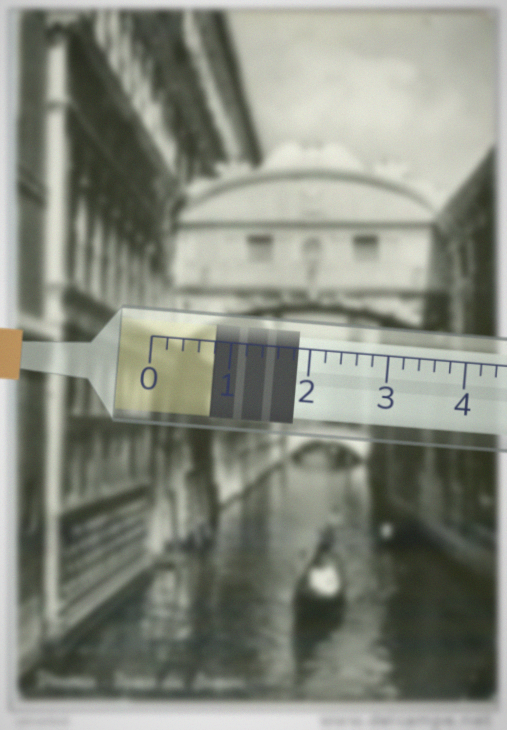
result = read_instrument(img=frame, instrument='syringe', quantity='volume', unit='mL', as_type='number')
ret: 0.8 mL
